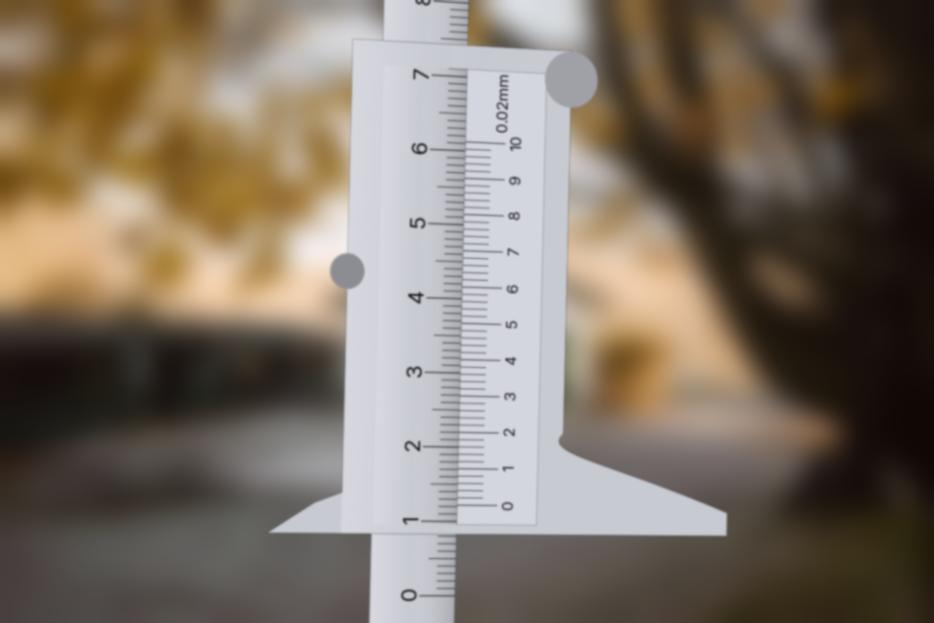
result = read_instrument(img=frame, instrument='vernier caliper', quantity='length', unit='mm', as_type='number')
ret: 12.2 mm
